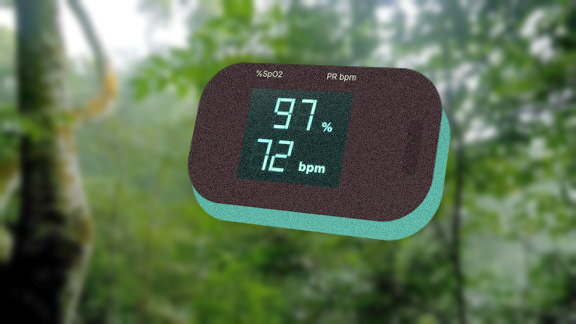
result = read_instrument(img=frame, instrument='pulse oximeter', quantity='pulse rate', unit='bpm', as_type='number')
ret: 72 bpm
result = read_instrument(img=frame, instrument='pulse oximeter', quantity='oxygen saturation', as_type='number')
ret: 97 %
